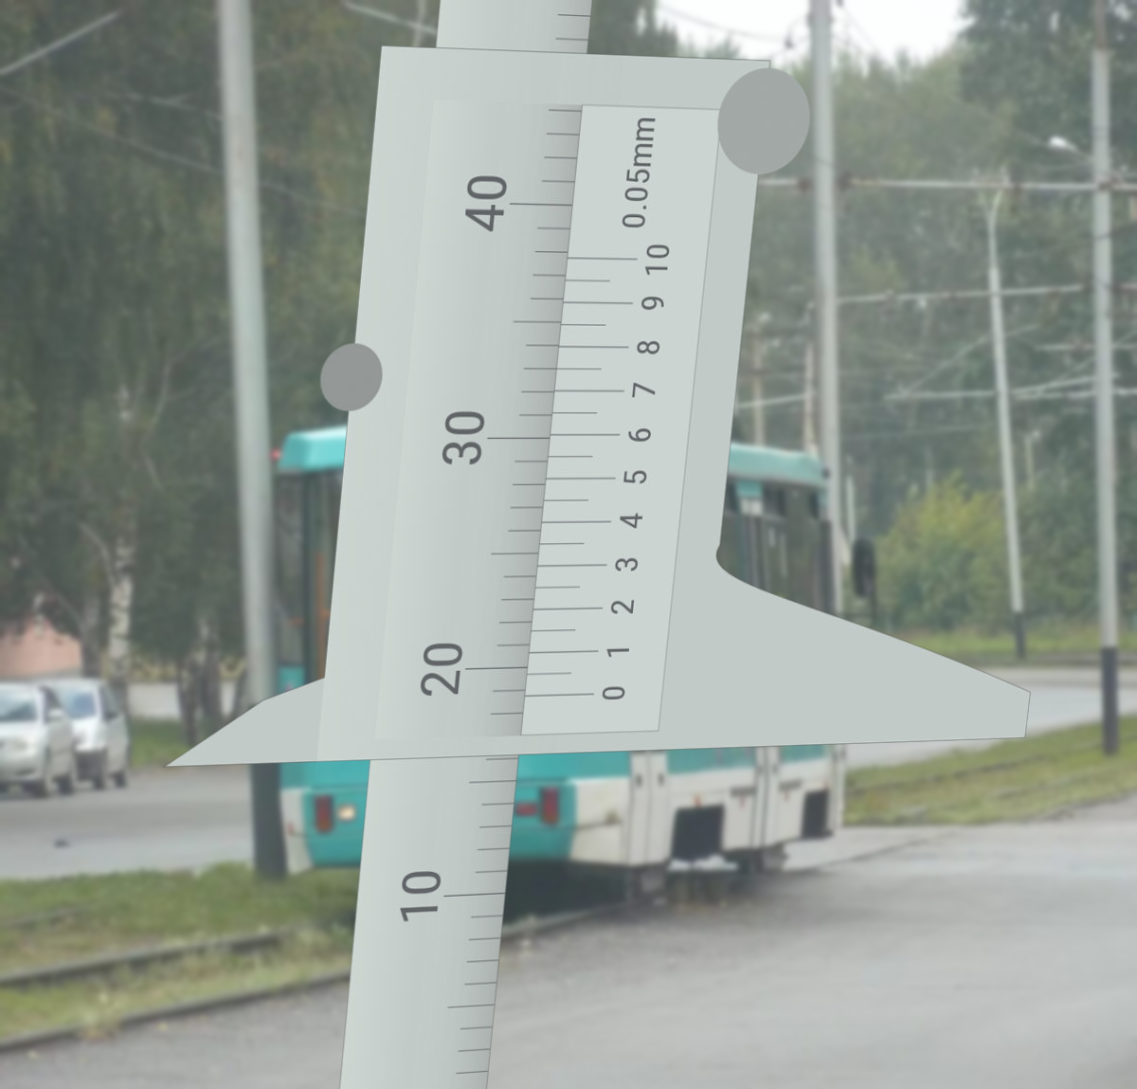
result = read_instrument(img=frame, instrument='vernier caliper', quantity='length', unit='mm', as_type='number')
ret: 18.75 mm
